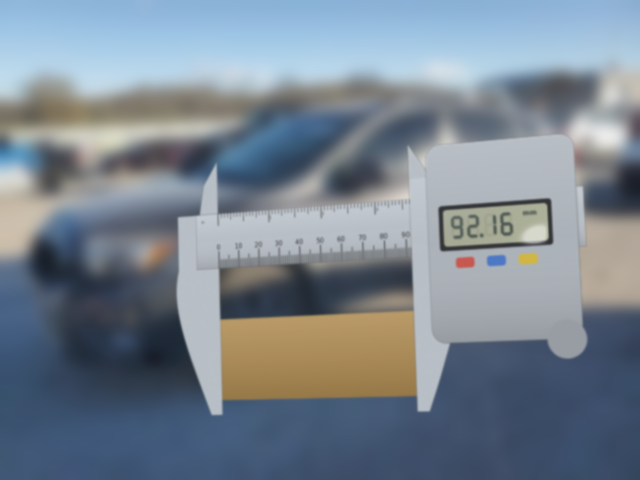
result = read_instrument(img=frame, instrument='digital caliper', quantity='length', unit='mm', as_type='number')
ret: 92.16 mm
